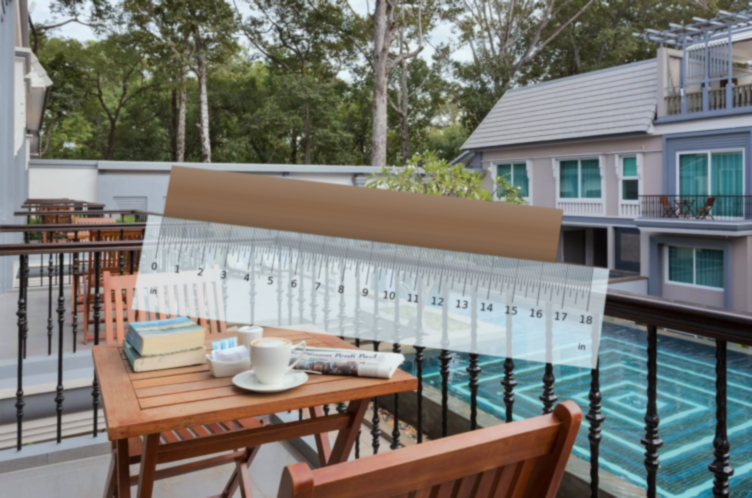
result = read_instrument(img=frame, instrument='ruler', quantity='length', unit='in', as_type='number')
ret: 16.5 in
